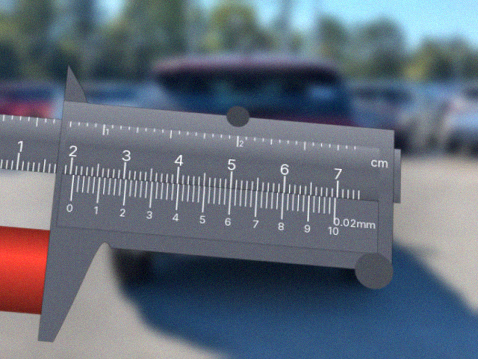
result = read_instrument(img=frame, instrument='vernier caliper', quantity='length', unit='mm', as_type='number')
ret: 20.6 mm
